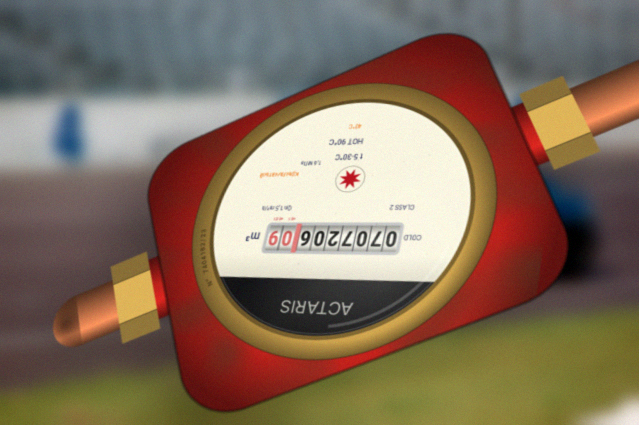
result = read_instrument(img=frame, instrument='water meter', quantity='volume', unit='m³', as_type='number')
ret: 707206.09 m³
